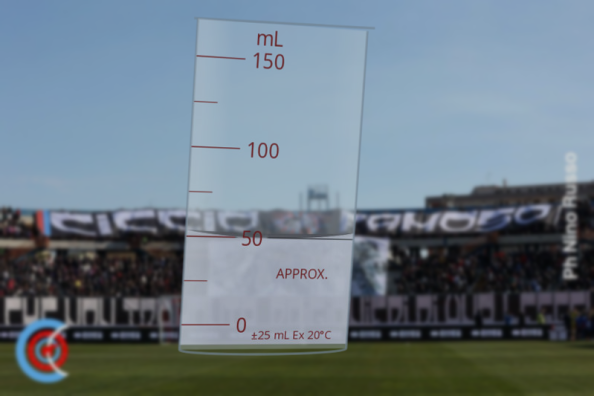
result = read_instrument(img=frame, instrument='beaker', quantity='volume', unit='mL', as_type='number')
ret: 50 mL
